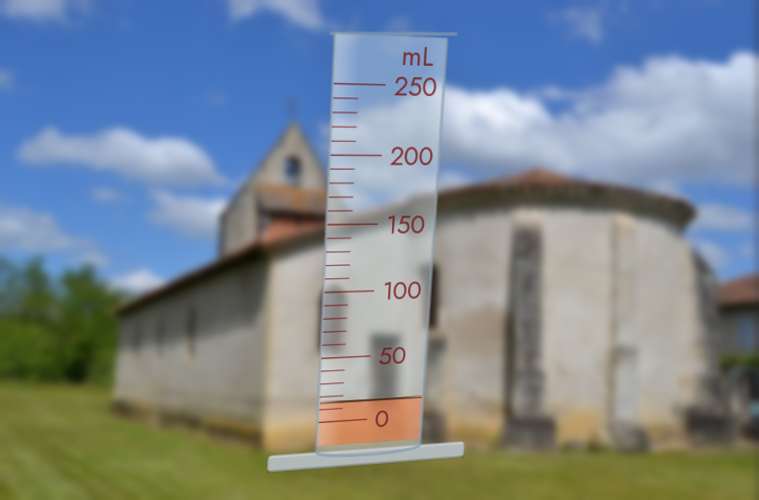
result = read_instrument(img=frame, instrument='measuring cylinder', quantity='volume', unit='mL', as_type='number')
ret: 15 mL
